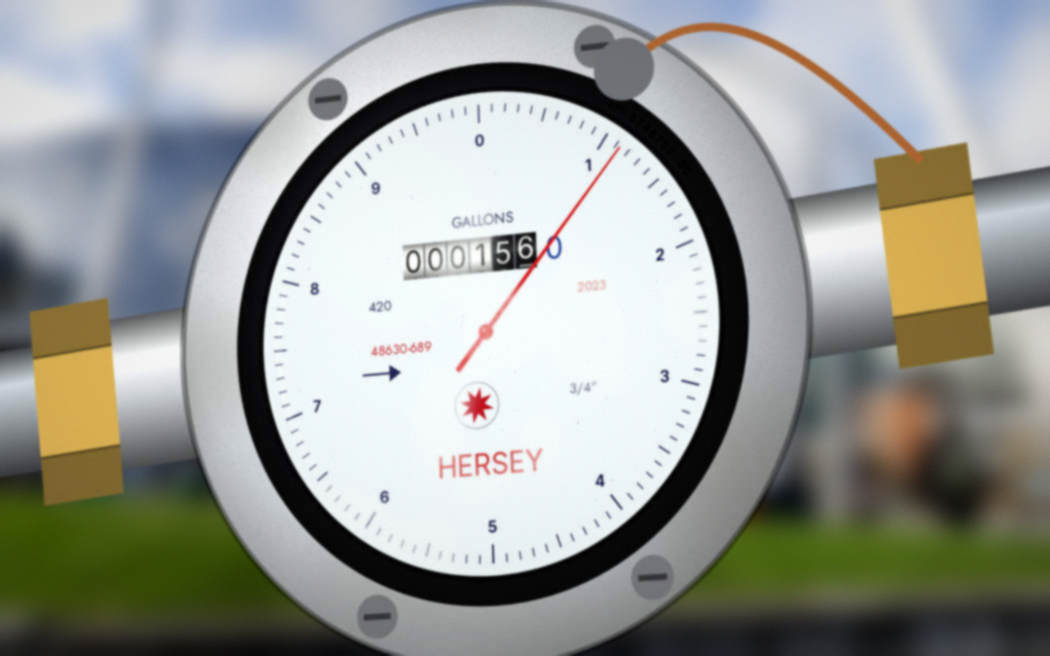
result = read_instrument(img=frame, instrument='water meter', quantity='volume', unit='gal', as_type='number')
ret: 1561.1 gal
